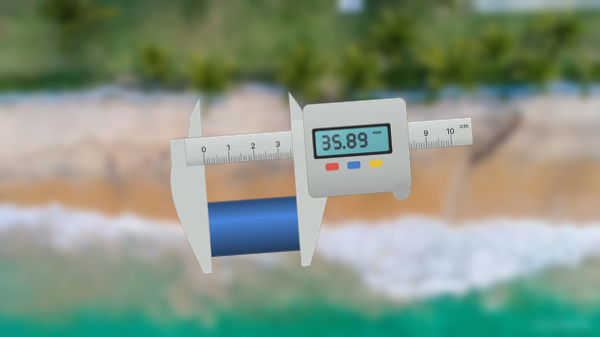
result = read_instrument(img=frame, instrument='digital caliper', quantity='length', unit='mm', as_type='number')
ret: 35.89 mm
